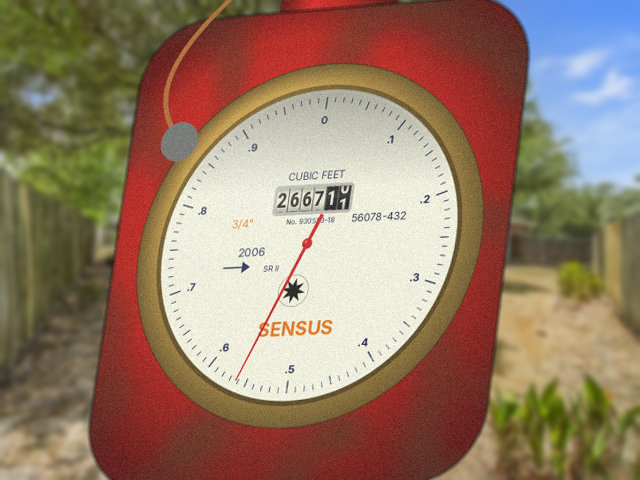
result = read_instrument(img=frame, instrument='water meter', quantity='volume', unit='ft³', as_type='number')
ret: 266710.56 ft³
